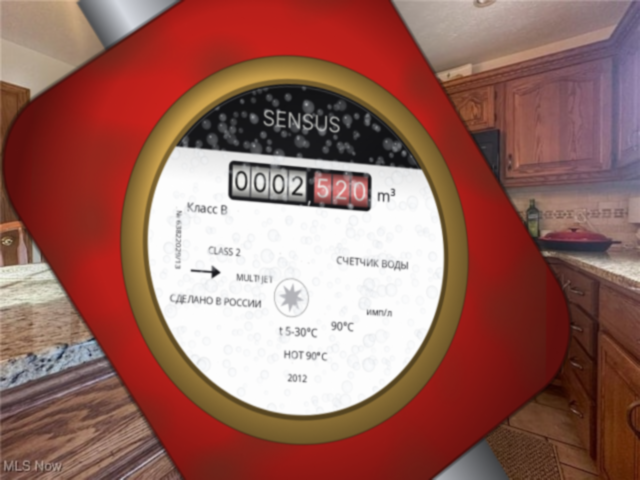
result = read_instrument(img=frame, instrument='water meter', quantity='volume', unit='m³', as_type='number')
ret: 2.520 m³
